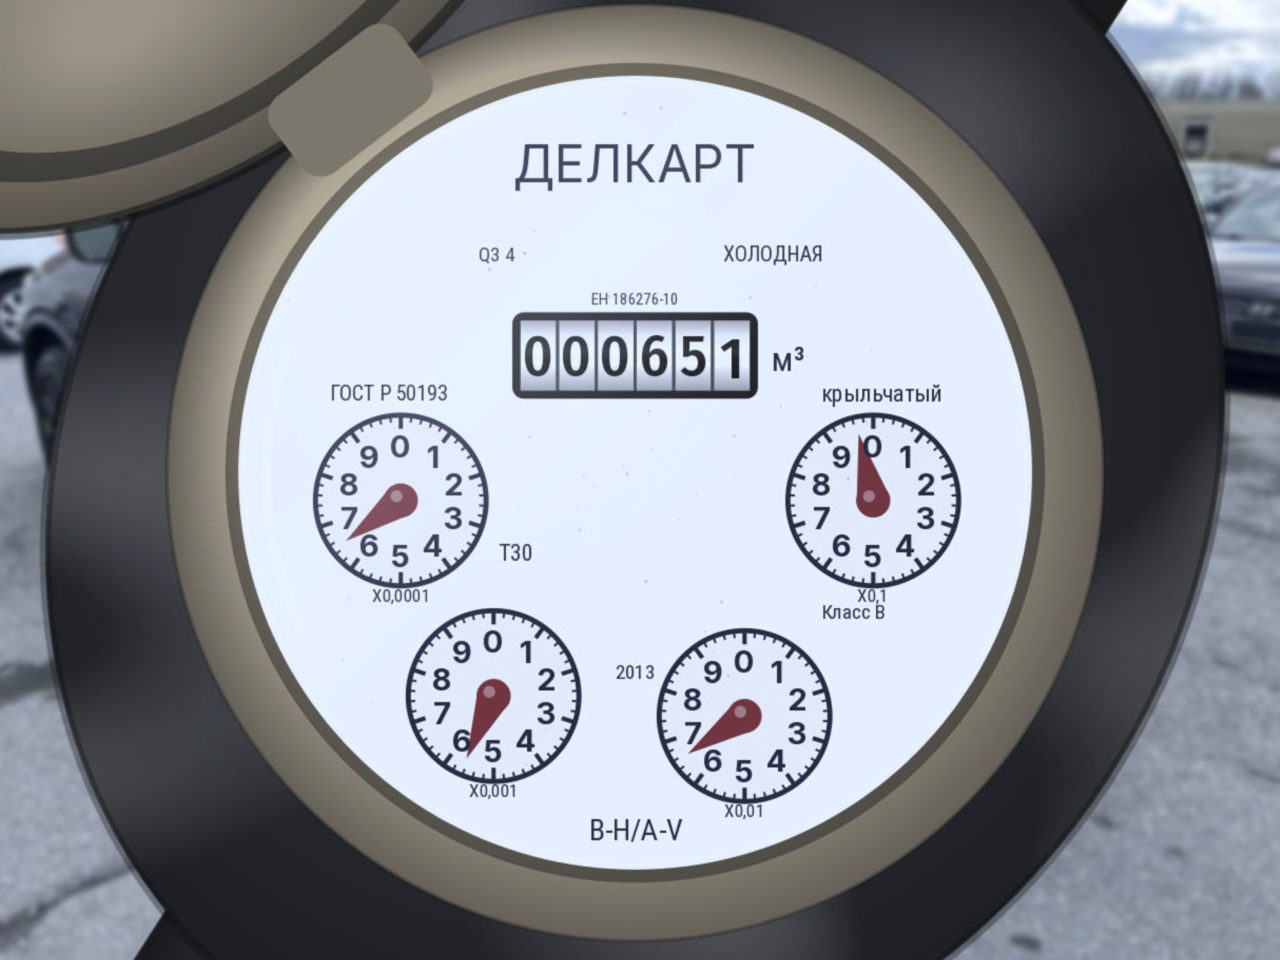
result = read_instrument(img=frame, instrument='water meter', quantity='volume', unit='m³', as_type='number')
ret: 650.9656 m³
